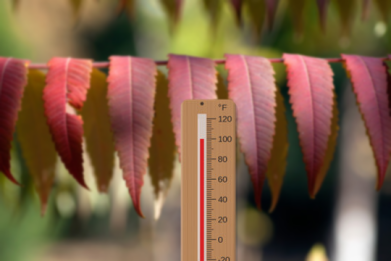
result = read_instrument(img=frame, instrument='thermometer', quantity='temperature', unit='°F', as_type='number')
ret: 100 °F
